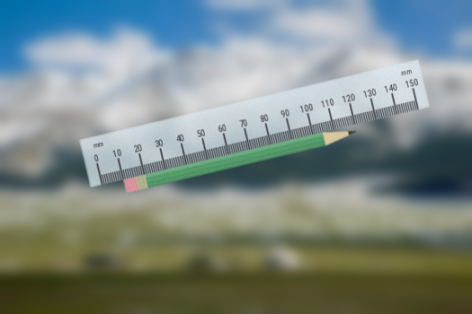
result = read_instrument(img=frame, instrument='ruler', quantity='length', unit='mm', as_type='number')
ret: 110 mm
